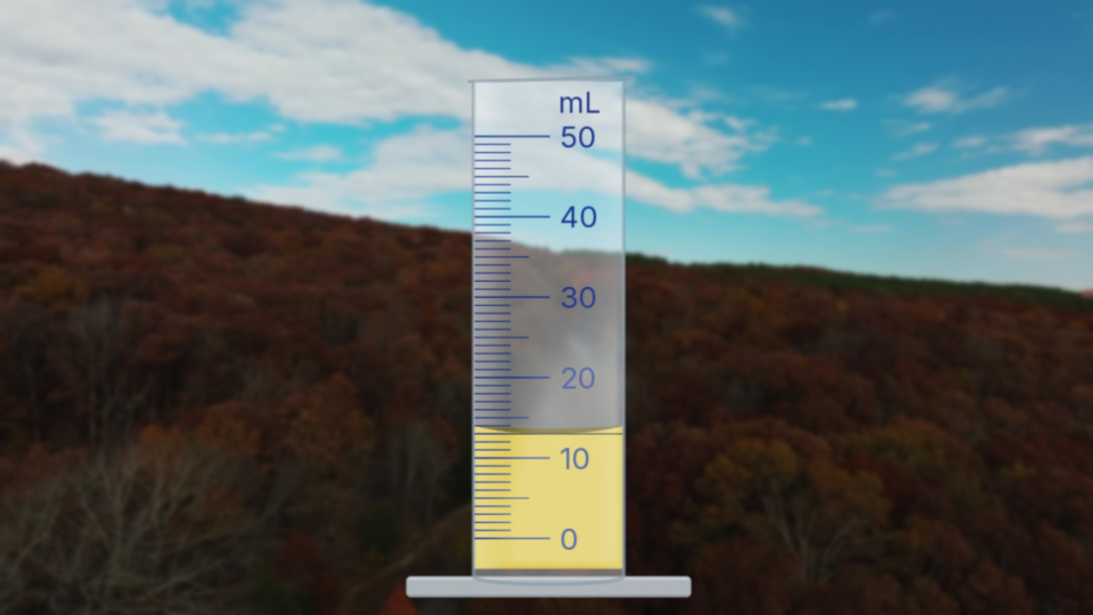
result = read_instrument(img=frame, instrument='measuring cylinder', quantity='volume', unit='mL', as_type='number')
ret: 13 mL
